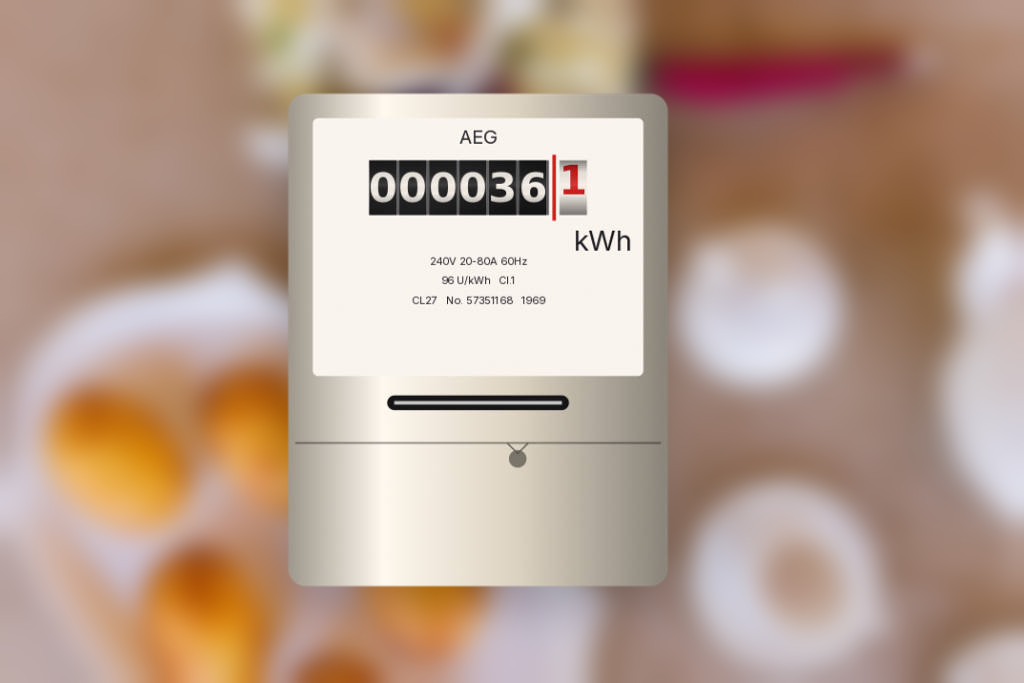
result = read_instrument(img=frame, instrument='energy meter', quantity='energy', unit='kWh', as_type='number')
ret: 36.1 kWh
